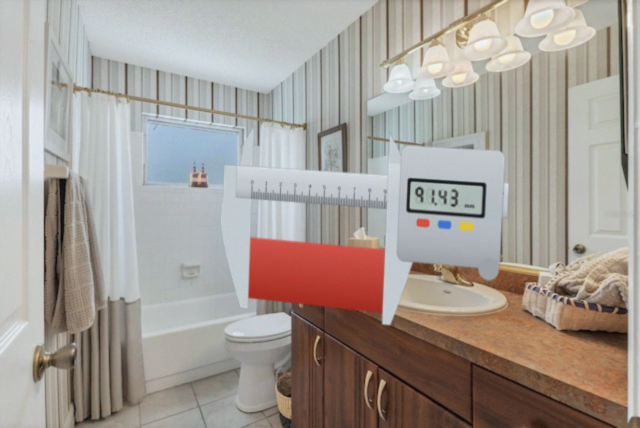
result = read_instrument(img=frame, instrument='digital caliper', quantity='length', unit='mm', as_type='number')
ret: 91.43 mm
